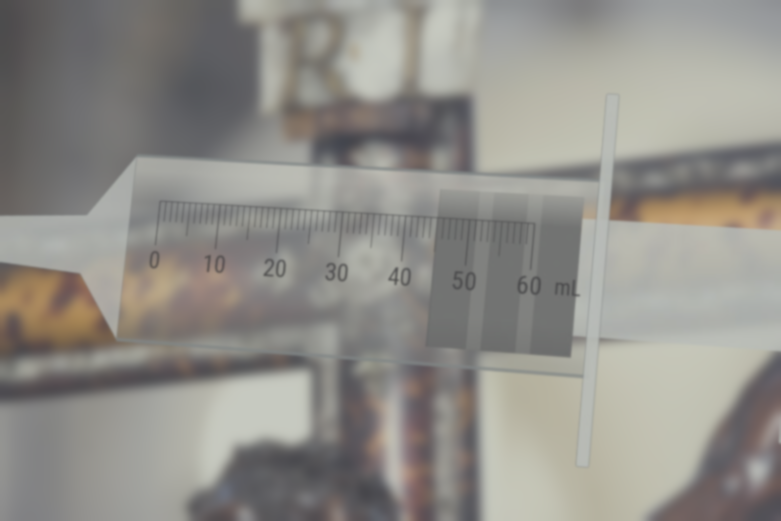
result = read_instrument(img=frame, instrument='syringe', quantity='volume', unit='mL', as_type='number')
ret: 45 mL
